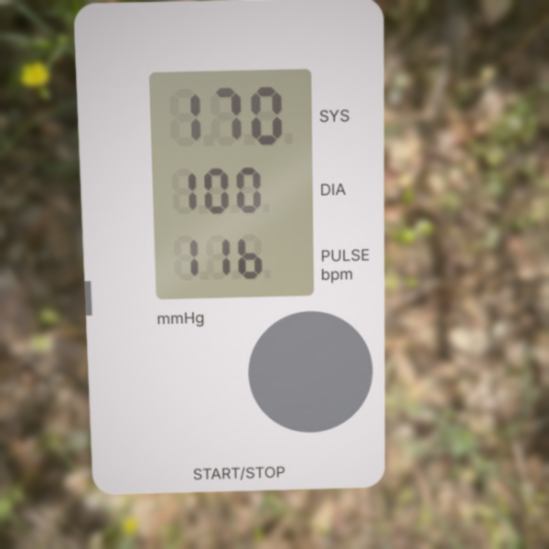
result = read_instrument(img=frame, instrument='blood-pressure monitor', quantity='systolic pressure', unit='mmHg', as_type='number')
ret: 170 mmHg
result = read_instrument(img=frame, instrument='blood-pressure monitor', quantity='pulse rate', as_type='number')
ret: 116 bpm
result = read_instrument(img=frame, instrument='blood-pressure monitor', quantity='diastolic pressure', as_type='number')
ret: 100 mmHg
